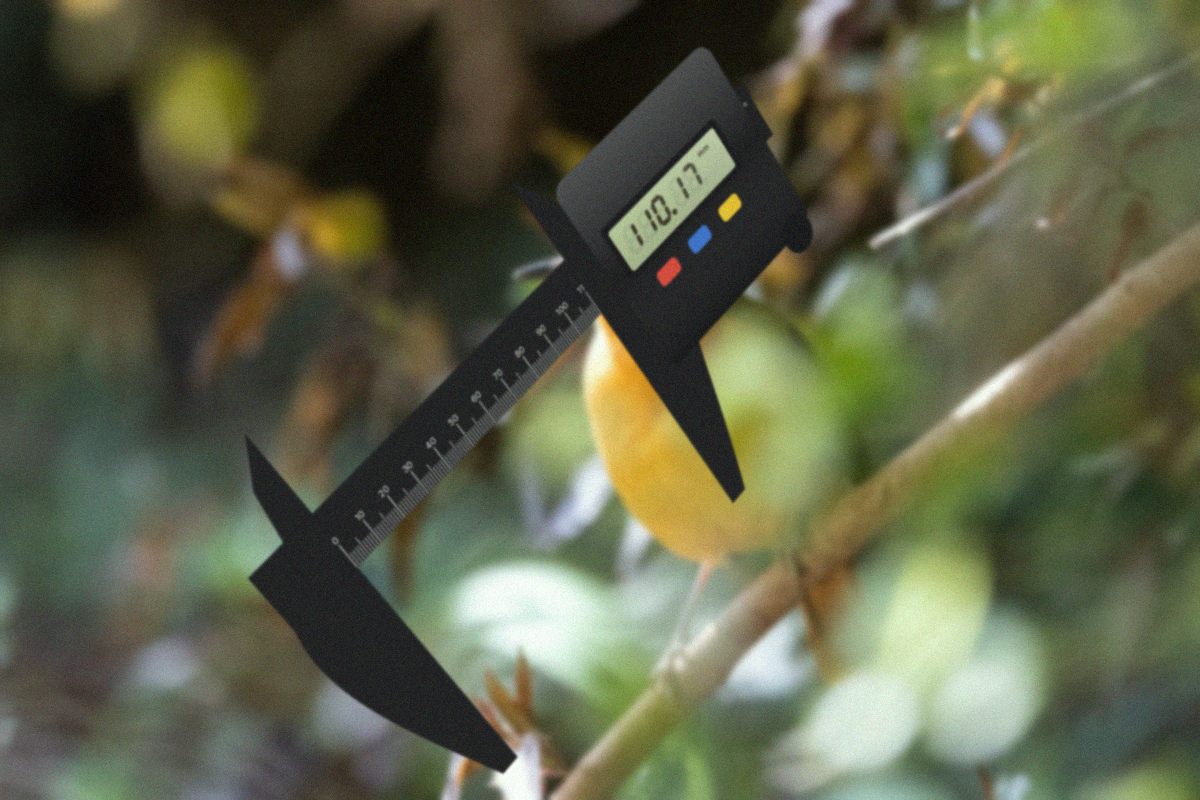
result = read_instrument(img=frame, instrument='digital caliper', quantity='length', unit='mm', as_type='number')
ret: 110.17 mm
